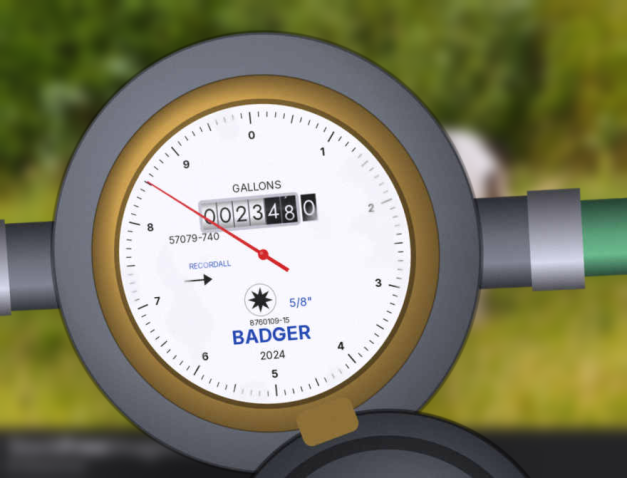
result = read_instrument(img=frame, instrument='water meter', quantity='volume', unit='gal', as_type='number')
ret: 23478.5 gal
